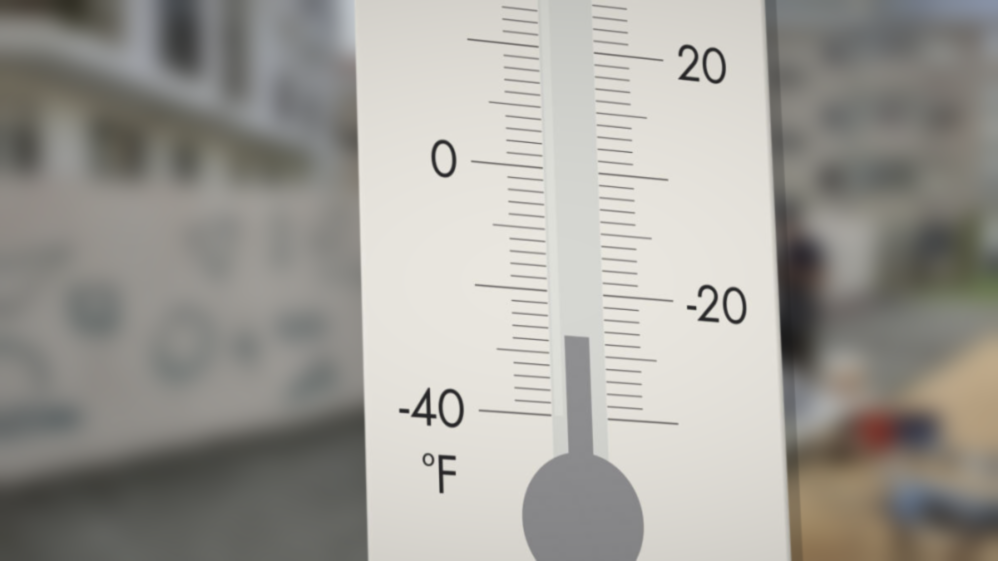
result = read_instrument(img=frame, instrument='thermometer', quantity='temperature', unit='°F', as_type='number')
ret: -27 °F
